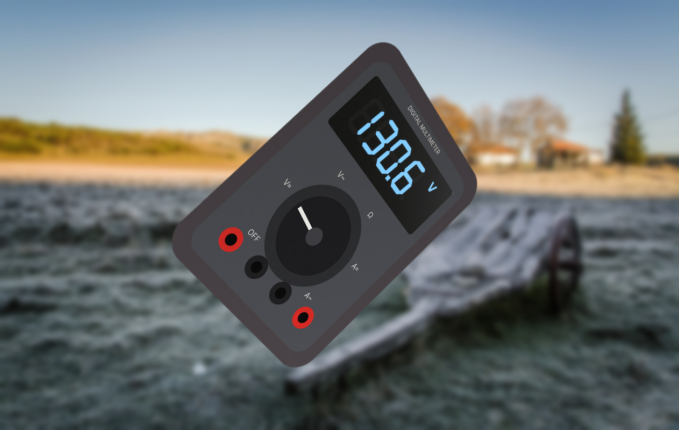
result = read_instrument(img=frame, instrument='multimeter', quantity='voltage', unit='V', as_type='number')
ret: 130.6 V
